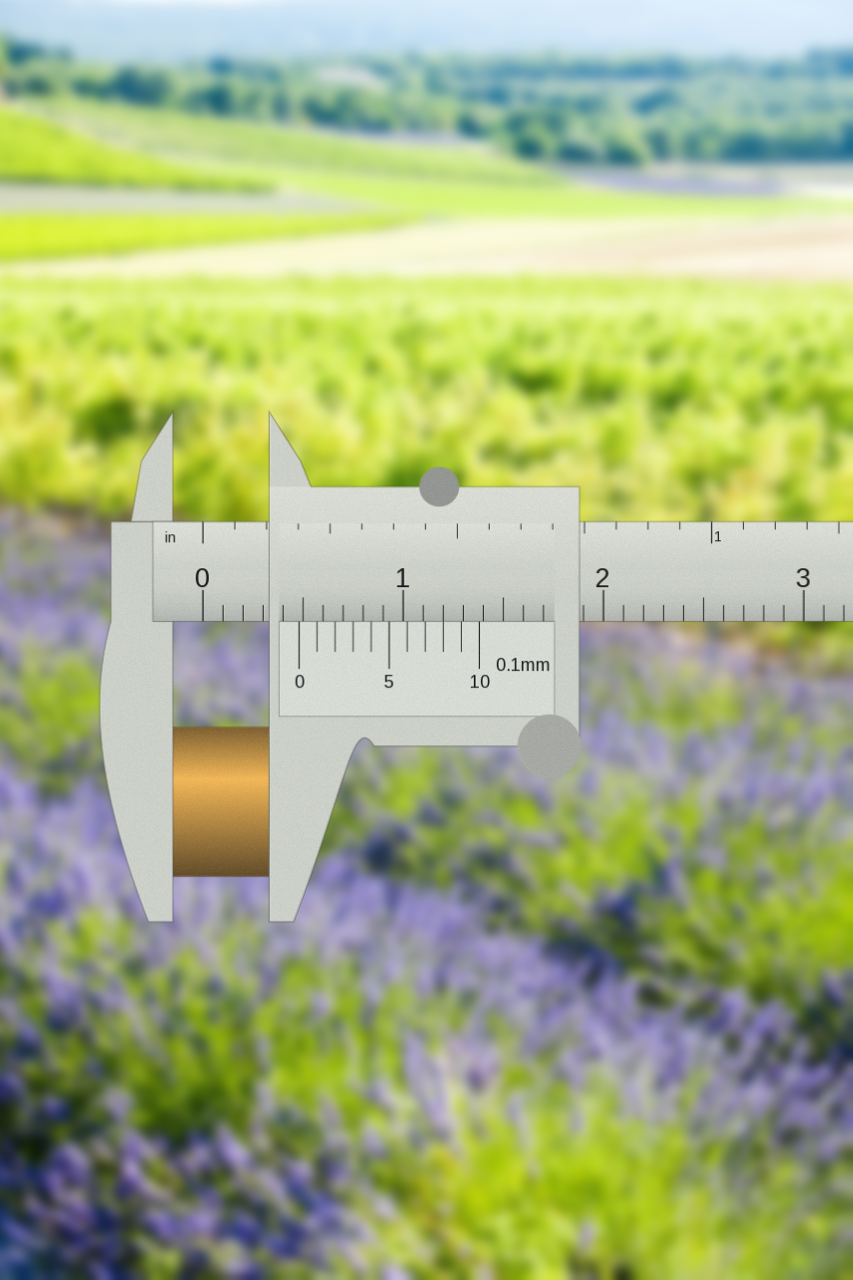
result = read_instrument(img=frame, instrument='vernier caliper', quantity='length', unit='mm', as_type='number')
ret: 4.8 mm
